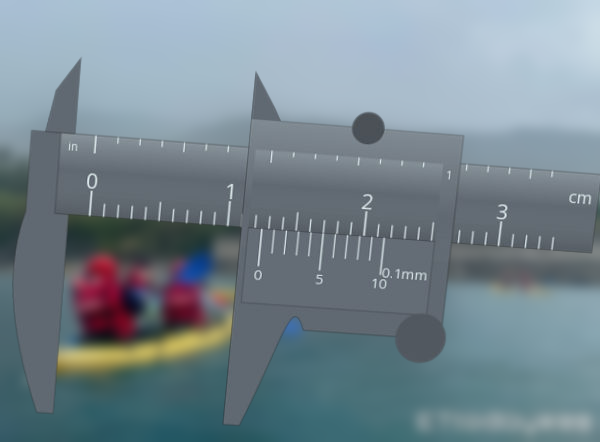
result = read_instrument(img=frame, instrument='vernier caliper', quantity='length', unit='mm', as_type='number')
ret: 12.5 mm
